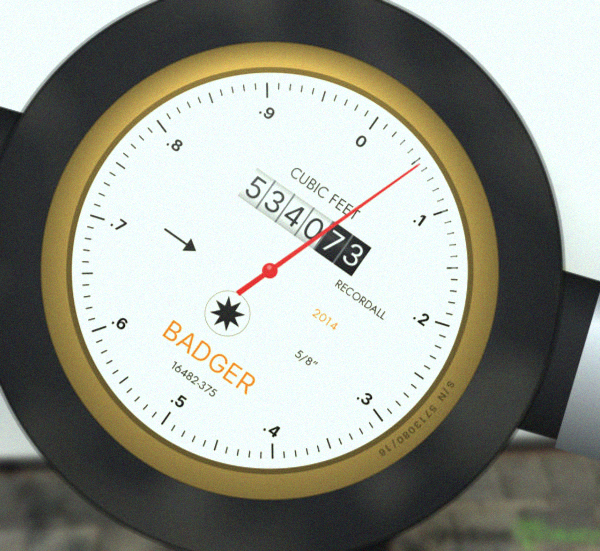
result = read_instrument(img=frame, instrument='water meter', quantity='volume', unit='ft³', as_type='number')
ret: 534073.05 ft³
